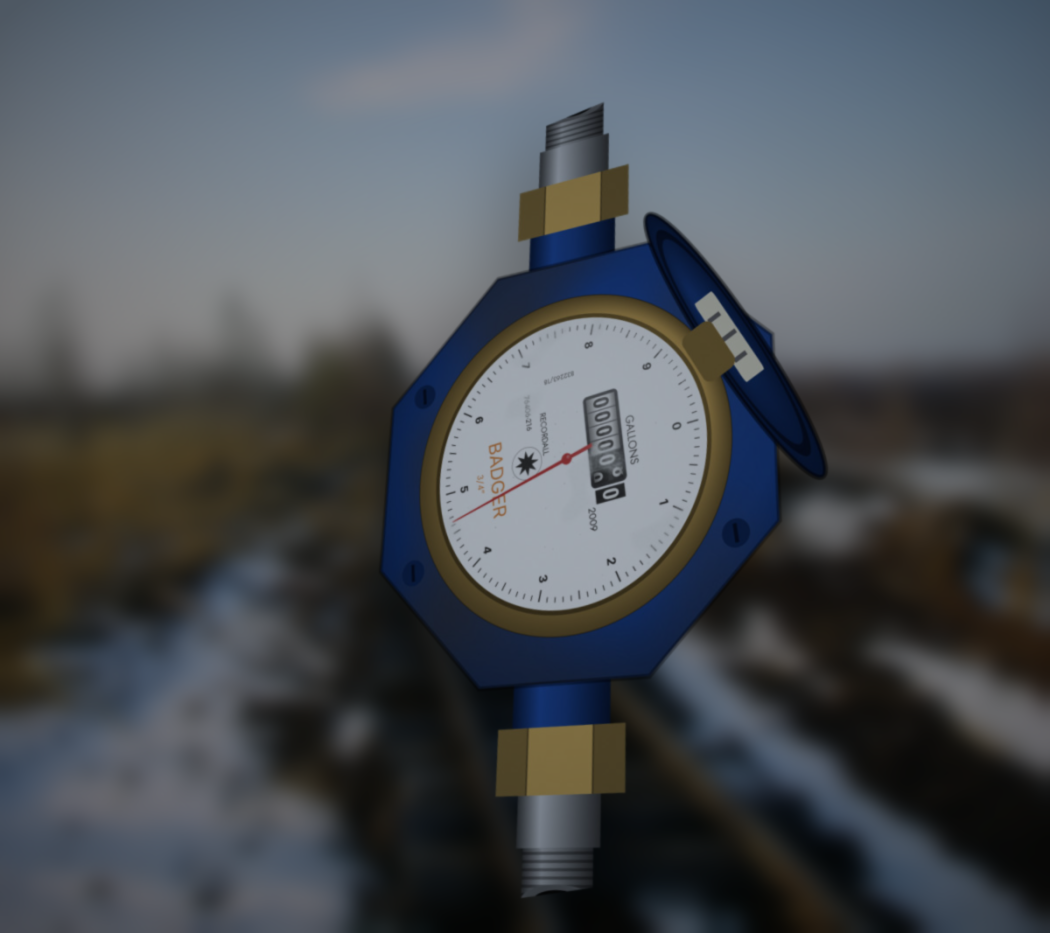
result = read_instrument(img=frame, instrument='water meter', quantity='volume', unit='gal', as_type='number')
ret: 84.6 gal
